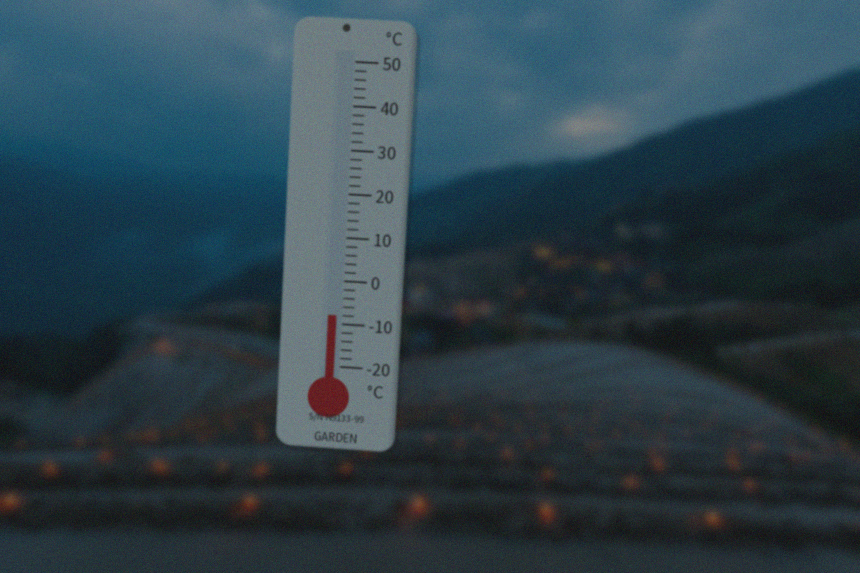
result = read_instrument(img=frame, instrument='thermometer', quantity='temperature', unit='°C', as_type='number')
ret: -8 °C
